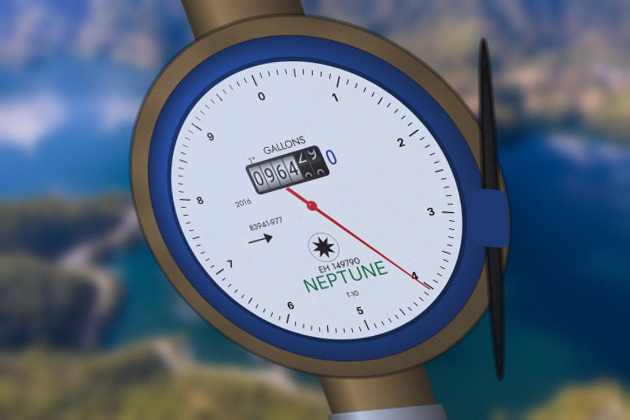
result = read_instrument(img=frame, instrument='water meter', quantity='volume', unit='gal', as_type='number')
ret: 964294.0 gal
